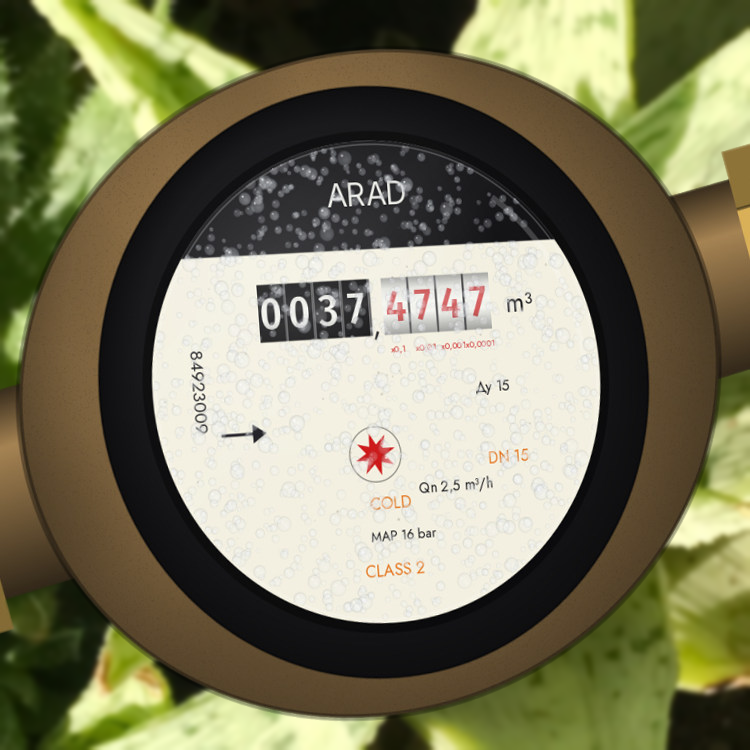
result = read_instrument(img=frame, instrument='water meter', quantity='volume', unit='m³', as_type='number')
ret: 37.4747 m³
